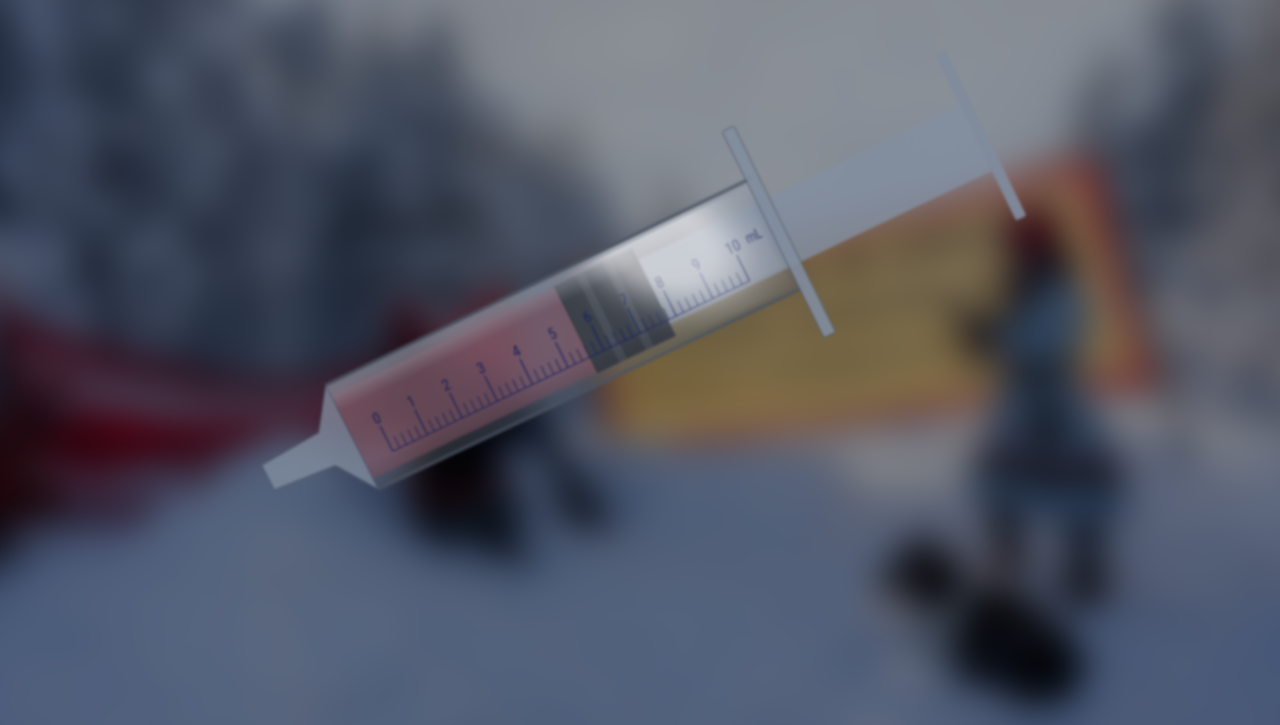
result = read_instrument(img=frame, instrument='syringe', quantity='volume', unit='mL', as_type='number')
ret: 5.6 mL
